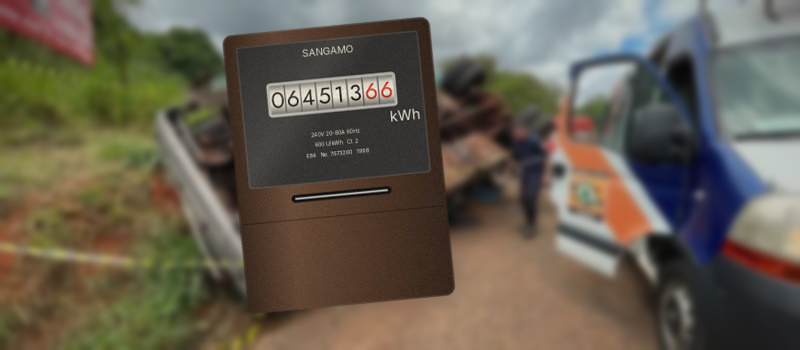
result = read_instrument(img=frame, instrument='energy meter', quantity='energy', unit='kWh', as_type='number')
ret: 64513.66 kWh
